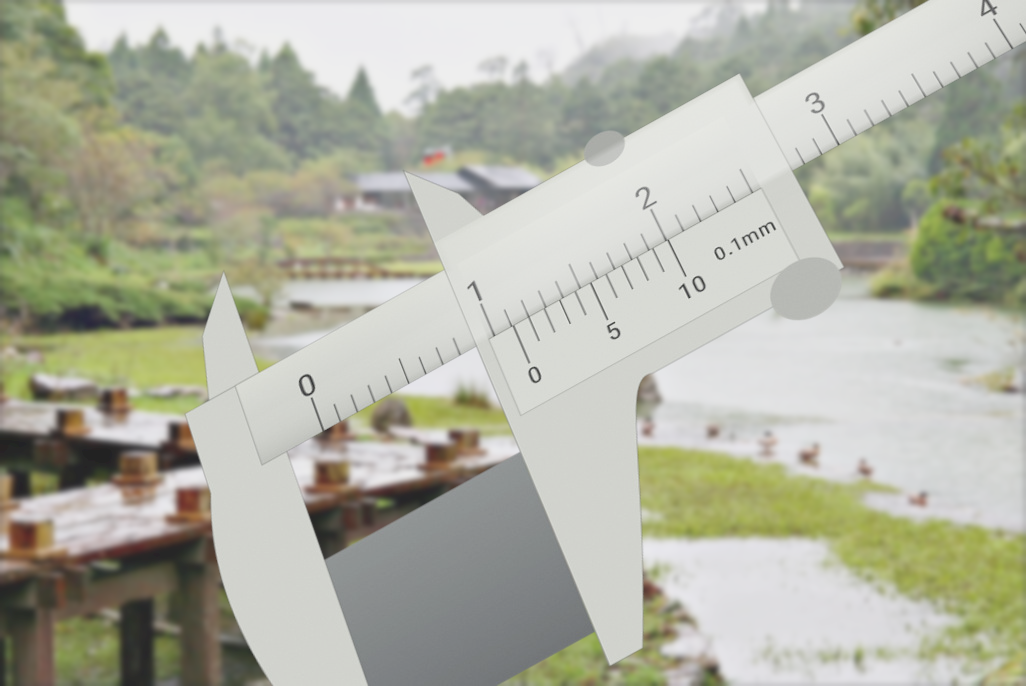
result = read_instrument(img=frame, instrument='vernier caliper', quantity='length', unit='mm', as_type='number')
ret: 11.1 mm
